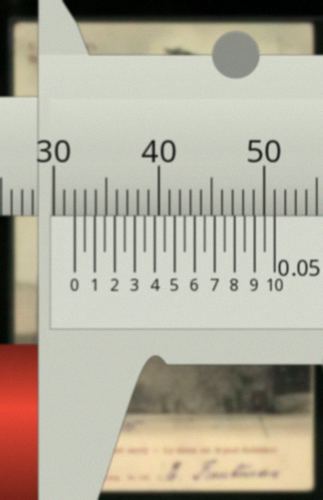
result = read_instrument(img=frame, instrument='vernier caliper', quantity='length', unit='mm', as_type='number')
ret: 32.0 mm
